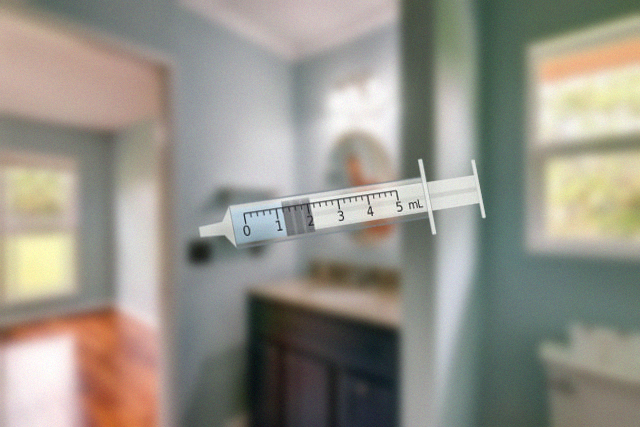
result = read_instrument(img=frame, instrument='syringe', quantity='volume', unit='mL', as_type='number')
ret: 1.2 mL
